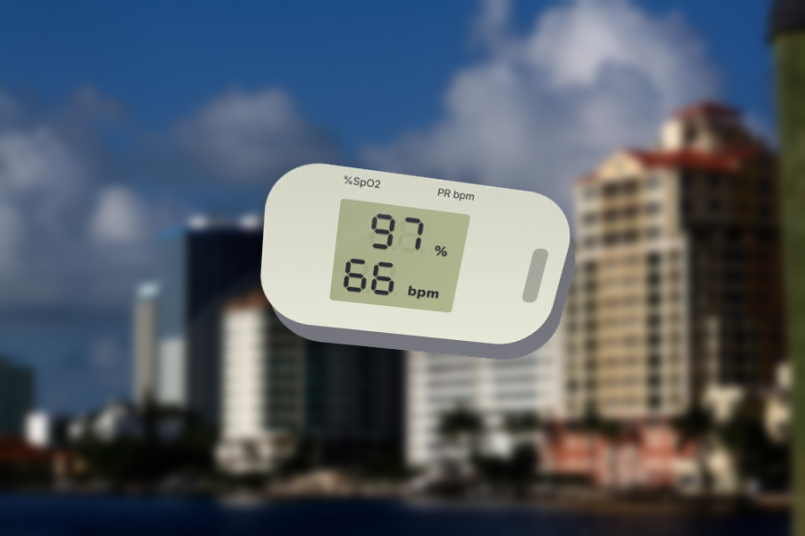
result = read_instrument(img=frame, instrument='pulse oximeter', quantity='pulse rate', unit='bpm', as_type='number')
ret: 66 bpm
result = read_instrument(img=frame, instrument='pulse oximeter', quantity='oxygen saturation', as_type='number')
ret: 97 %
